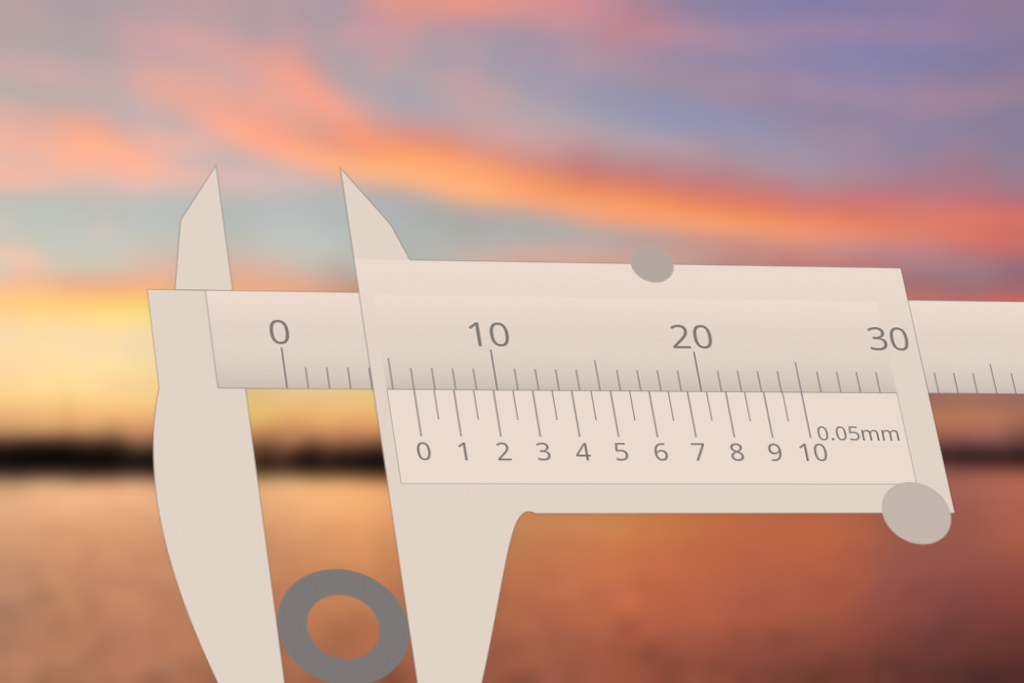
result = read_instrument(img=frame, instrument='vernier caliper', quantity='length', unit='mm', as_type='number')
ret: 6.0 mm
